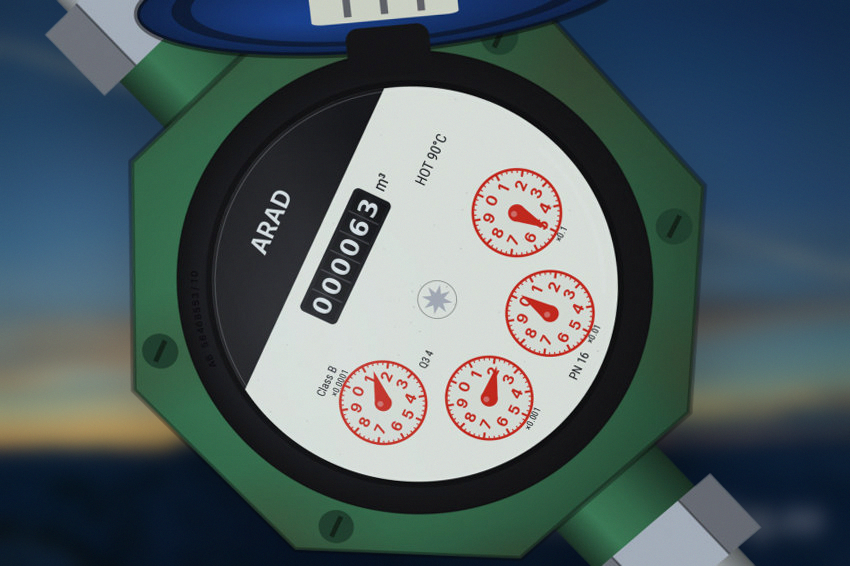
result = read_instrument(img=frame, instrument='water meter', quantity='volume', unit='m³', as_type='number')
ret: 63.5021 m³
